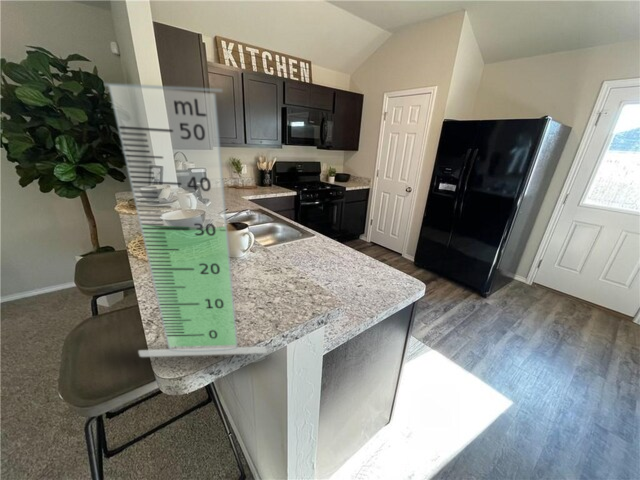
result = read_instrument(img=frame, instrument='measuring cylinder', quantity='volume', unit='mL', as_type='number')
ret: 30 mL
